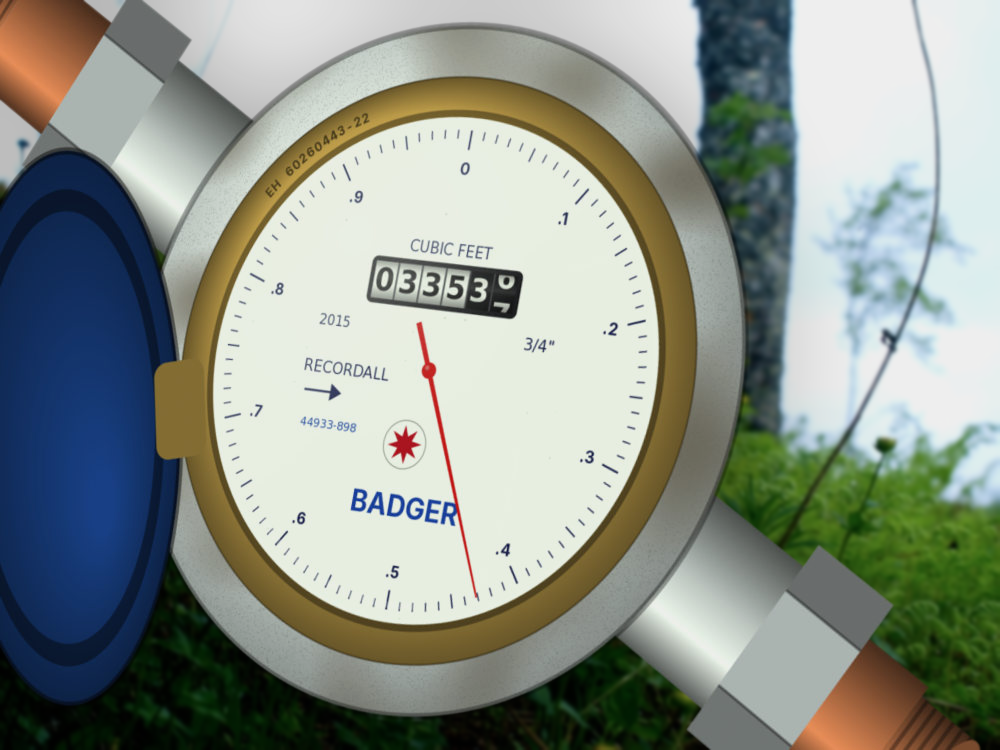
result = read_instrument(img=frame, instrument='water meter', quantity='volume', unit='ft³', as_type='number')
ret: 33536.43 ft³
